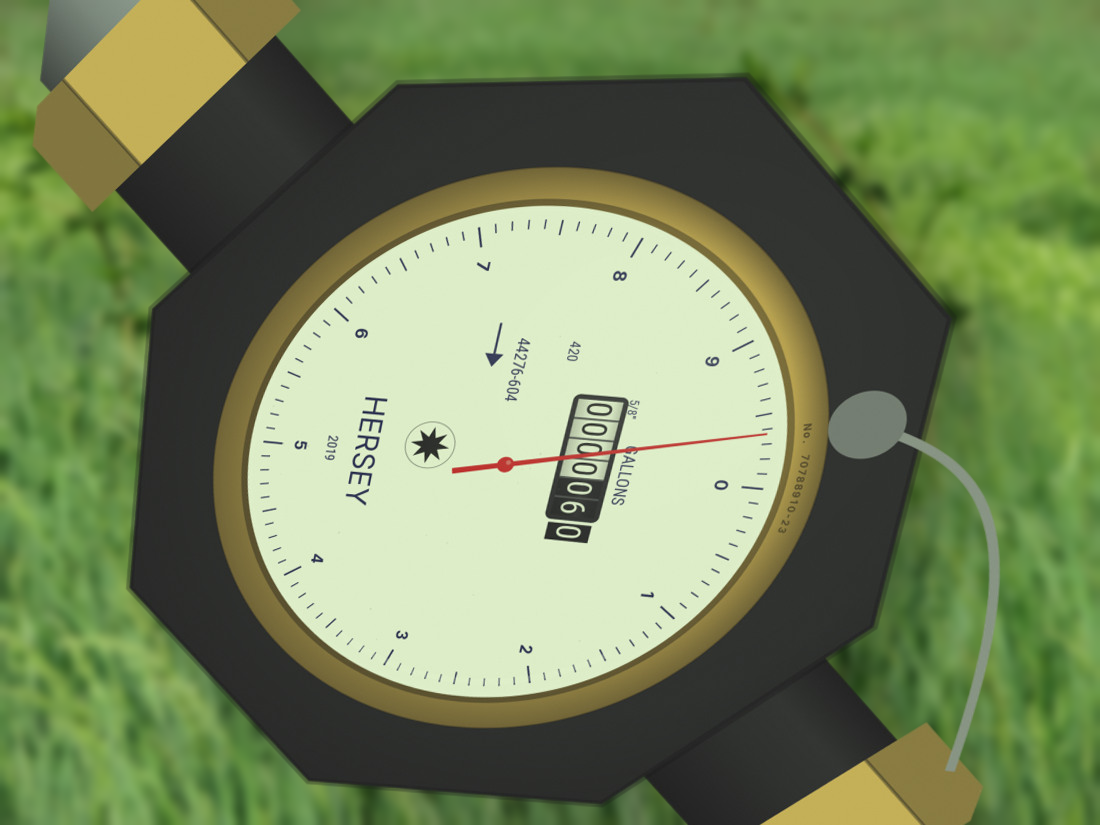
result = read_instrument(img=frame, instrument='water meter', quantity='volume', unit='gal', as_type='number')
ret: 59.6 gal
